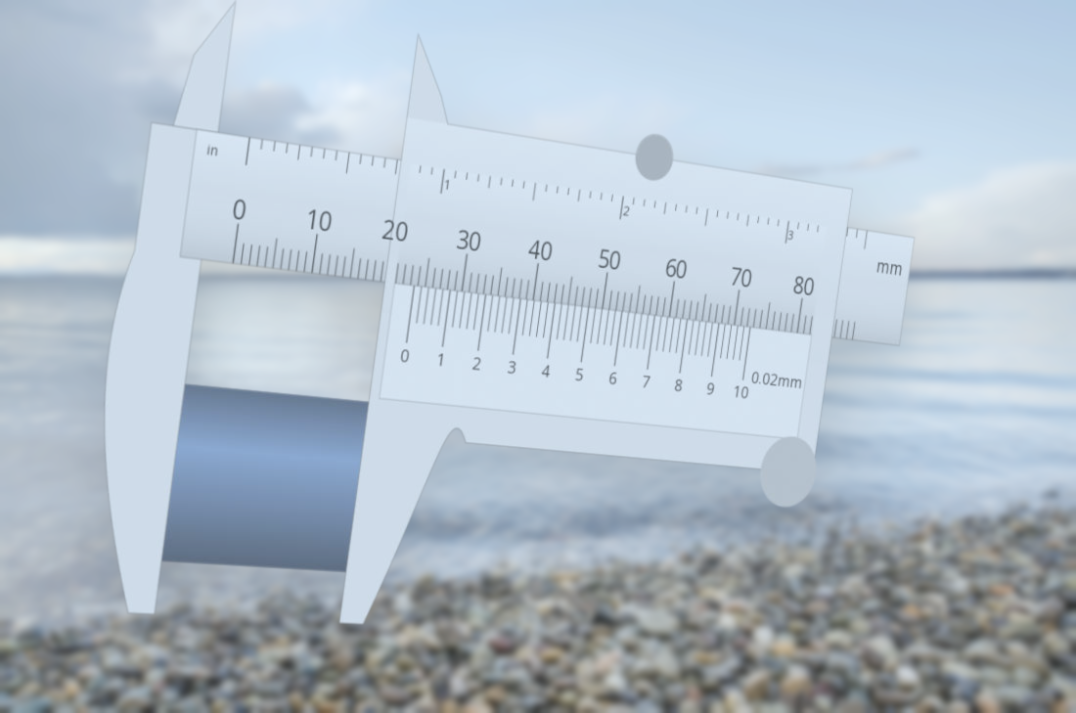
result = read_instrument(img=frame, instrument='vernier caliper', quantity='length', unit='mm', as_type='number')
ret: 23.5 mm
